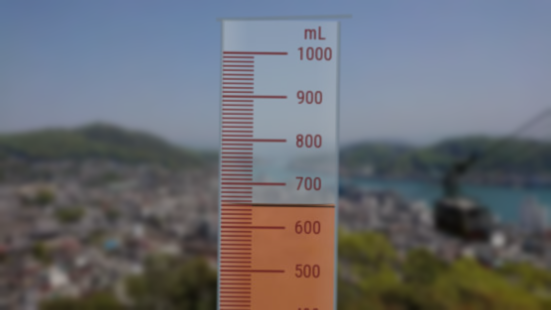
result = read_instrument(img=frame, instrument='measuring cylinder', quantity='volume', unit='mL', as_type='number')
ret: 650 mL
